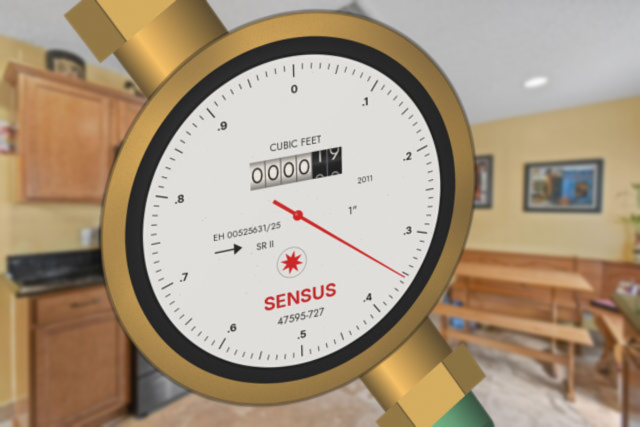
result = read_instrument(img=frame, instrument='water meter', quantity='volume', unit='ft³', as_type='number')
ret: 19.35 ft³
